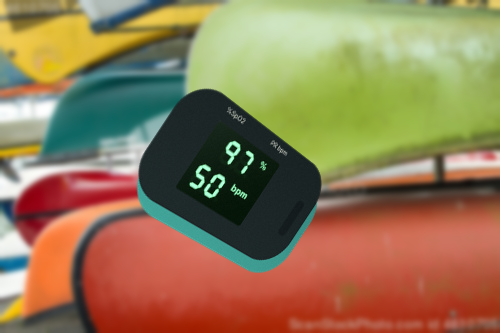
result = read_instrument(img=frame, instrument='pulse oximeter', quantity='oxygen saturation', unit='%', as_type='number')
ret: 97 %
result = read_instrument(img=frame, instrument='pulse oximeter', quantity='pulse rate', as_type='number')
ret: 50 bpm
